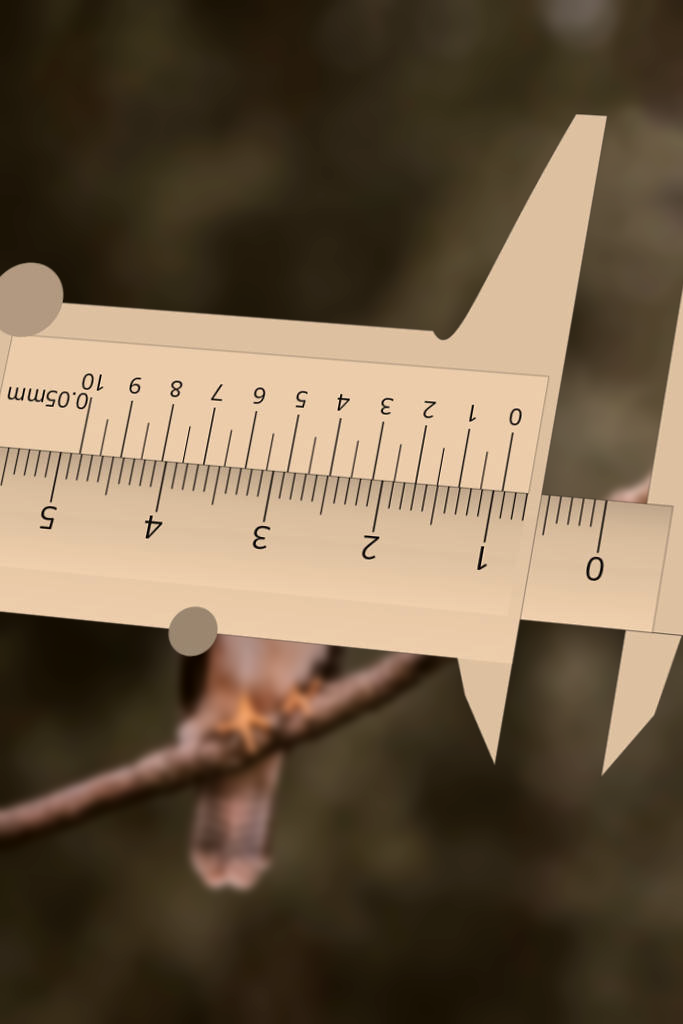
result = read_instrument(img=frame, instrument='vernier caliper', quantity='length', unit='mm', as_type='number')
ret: 9.2 mm
